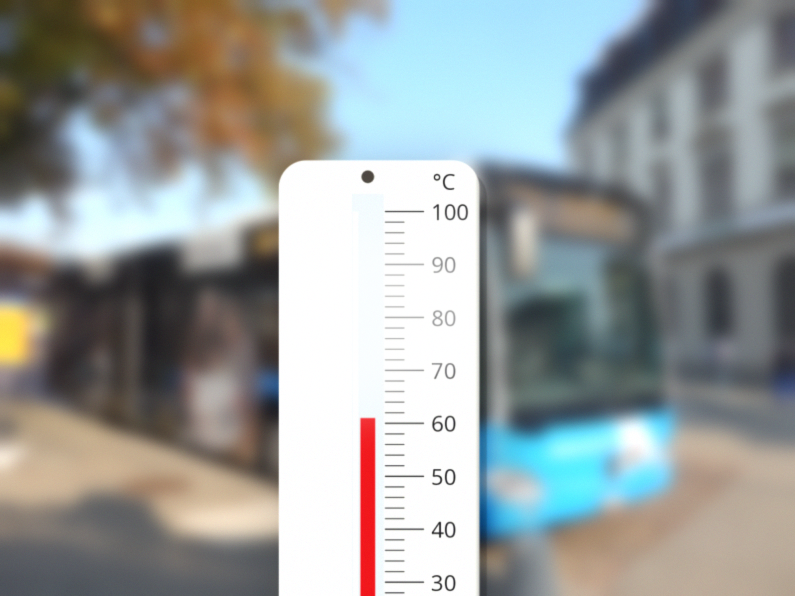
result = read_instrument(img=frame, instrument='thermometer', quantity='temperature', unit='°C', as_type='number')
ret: 61 °C
